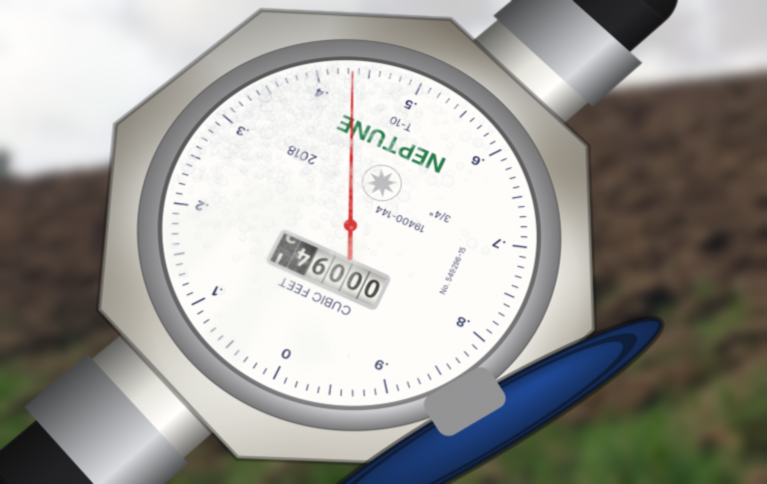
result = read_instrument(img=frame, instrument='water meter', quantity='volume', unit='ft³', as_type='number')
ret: 941.43 ft³
